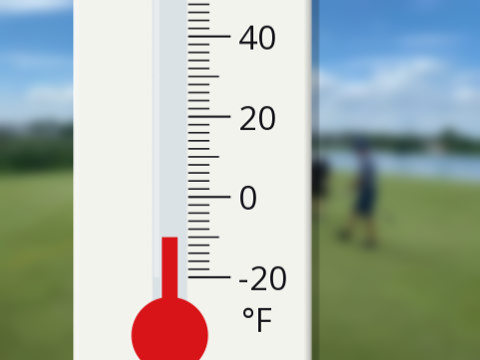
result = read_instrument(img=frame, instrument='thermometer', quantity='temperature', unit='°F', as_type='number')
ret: -10 °F
